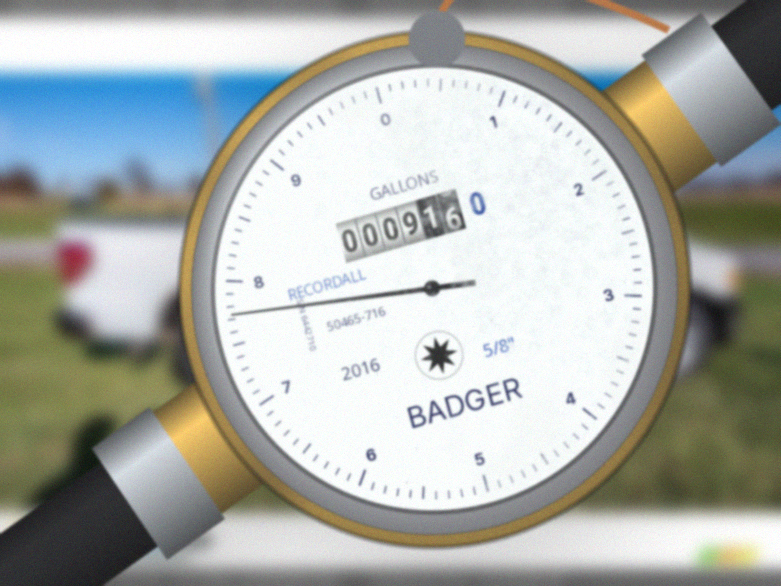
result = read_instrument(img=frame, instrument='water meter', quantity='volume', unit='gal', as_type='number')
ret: 9157.7 gal
